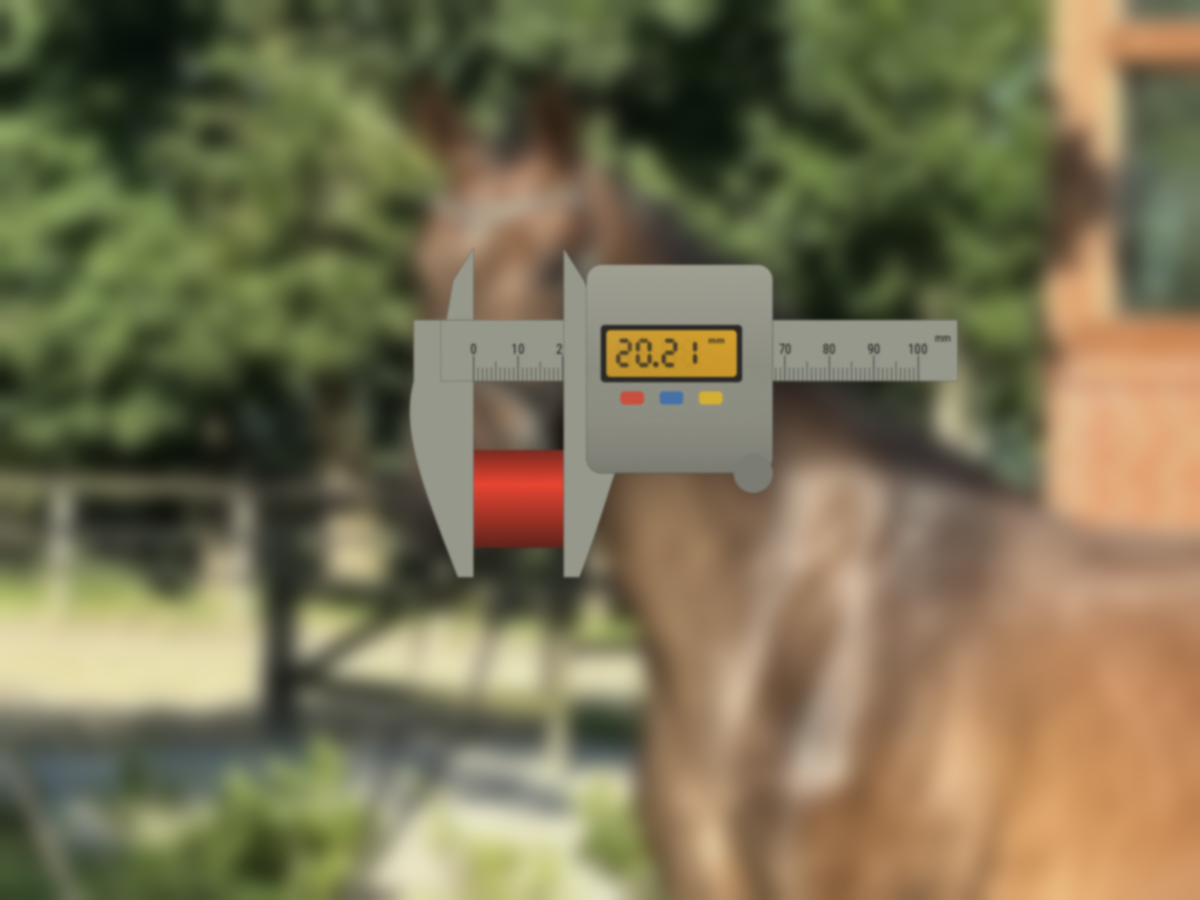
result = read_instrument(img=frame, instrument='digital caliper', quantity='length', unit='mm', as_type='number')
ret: 20.21 mm
